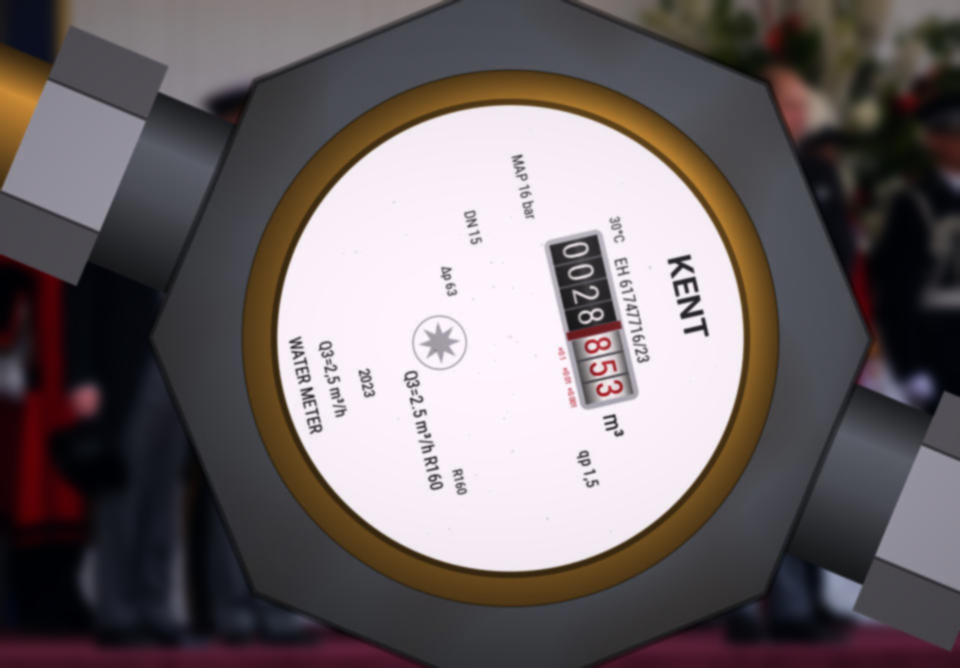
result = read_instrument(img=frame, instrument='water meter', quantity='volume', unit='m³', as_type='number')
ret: 28.853 m³
